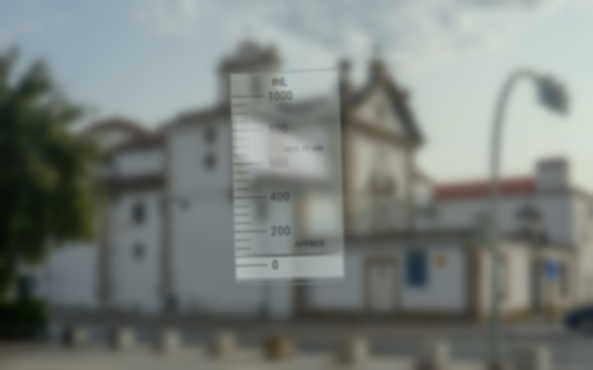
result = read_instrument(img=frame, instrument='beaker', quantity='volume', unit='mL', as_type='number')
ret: 50 mL
